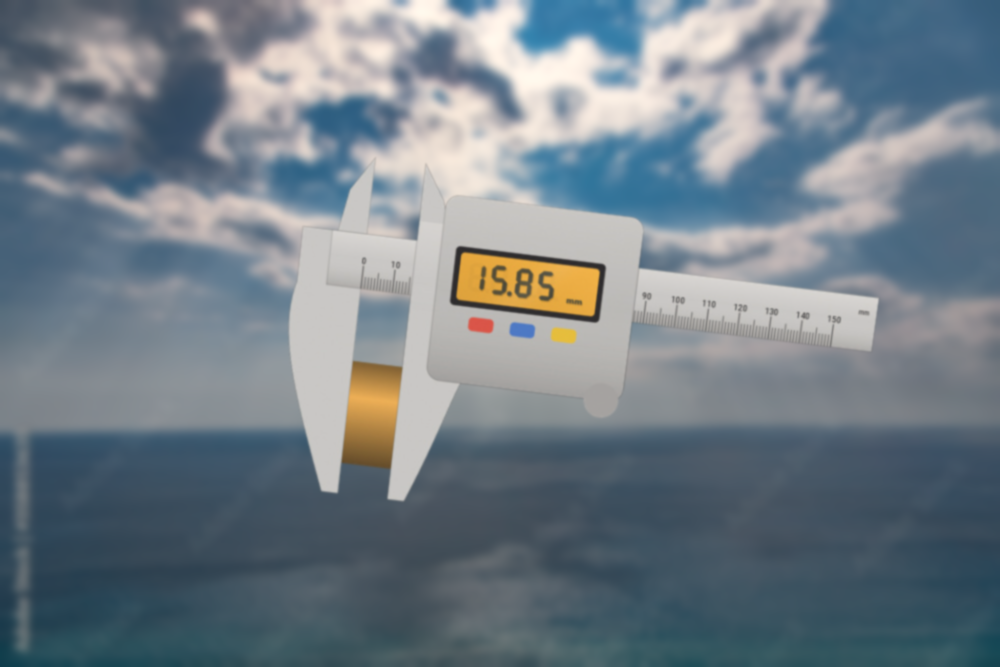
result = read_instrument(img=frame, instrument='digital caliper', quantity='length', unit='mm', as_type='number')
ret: 15.85 mm
